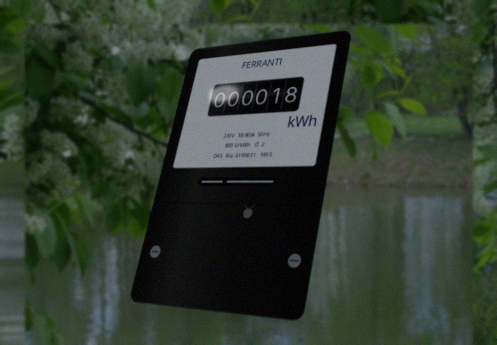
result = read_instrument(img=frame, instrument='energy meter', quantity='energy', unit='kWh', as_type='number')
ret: 18 kWh
